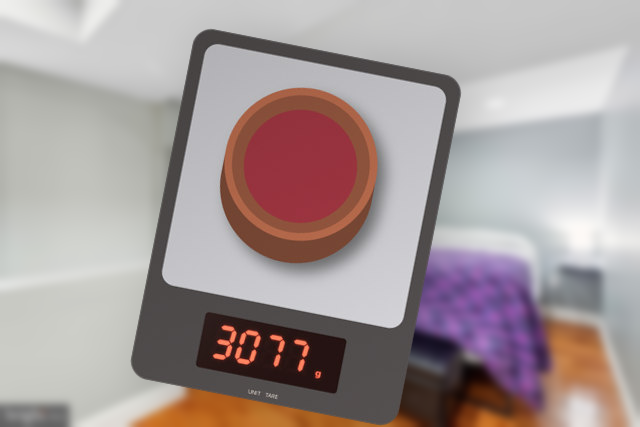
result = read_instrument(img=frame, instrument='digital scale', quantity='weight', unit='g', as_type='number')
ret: 3077 g
